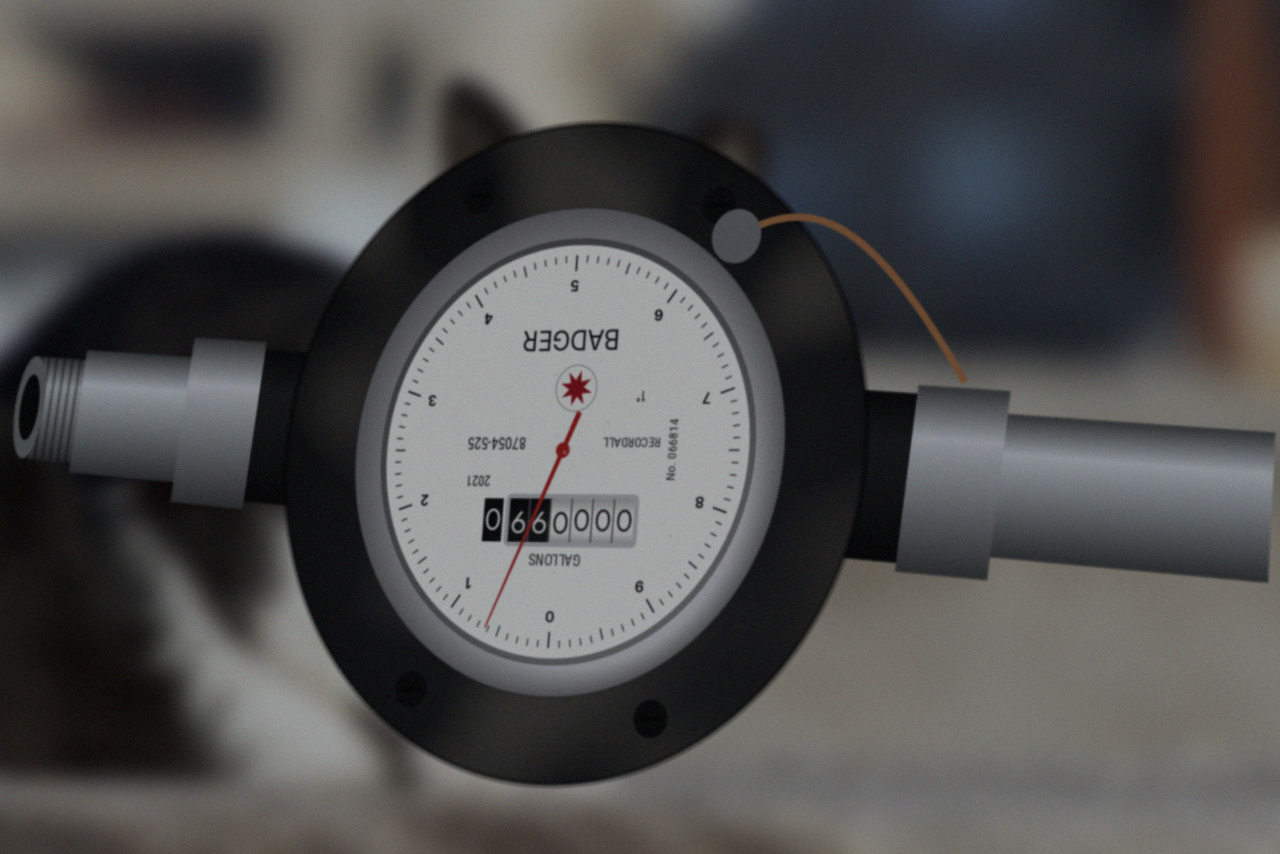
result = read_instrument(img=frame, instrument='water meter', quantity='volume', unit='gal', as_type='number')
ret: 990.6 gal
